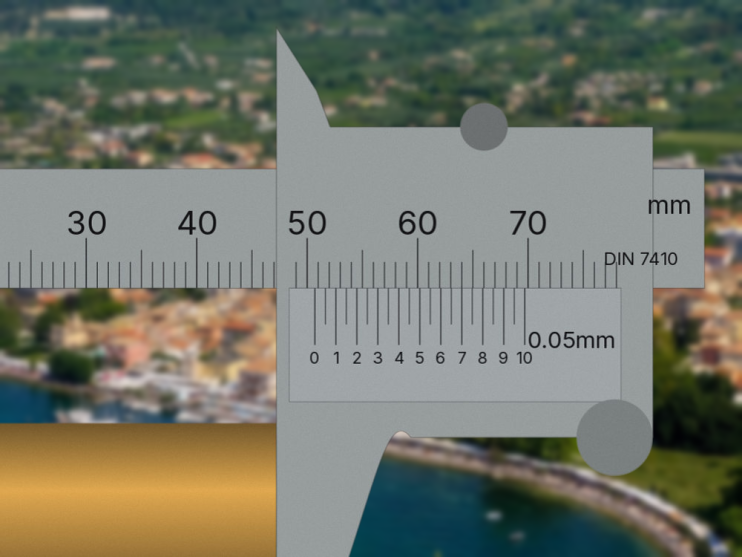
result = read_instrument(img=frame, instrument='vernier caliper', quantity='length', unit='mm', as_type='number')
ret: 50.7 mm
